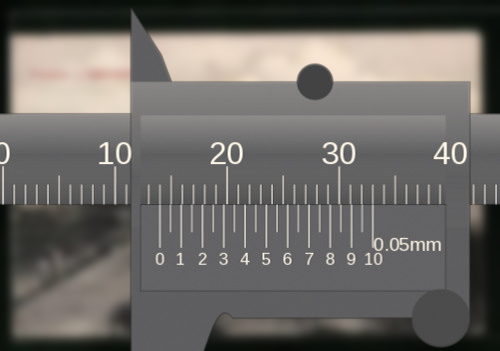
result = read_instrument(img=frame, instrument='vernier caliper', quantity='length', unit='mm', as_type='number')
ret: 14.0 mm
